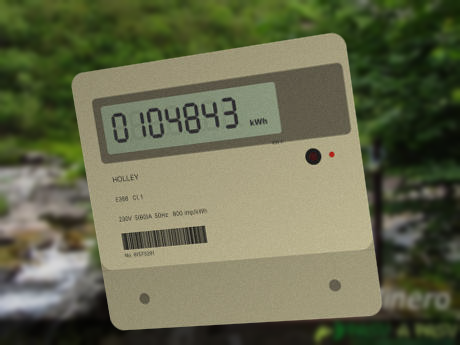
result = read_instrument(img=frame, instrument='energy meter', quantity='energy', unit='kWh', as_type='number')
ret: 104843 kWh
